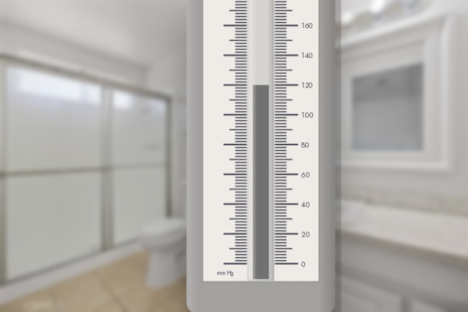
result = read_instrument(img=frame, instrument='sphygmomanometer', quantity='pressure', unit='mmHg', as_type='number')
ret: 120 mmHg
